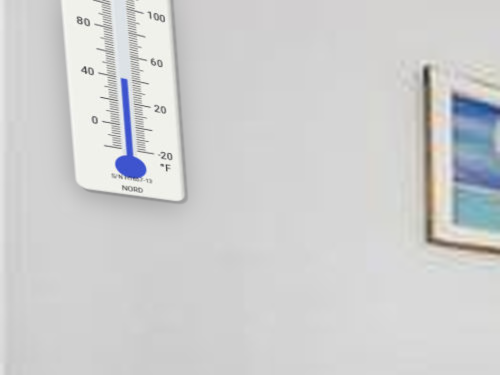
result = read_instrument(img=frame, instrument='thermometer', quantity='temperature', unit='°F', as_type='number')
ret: 40 °F
